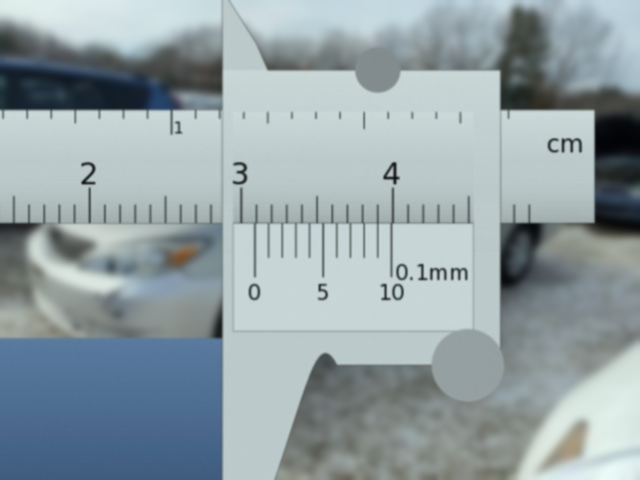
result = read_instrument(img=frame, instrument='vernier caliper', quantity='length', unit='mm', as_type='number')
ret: 30.9 mm
